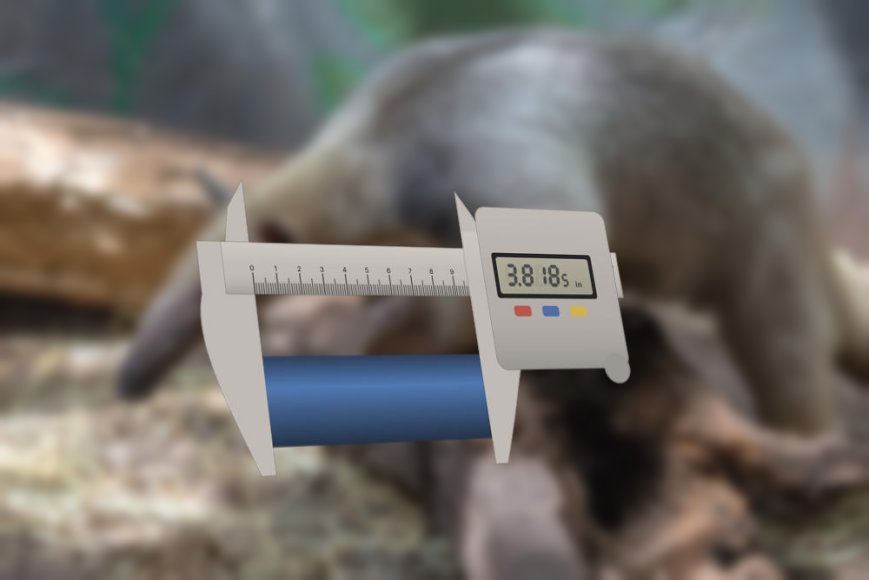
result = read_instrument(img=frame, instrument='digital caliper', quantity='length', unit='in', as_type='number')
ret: 3.8185 in
